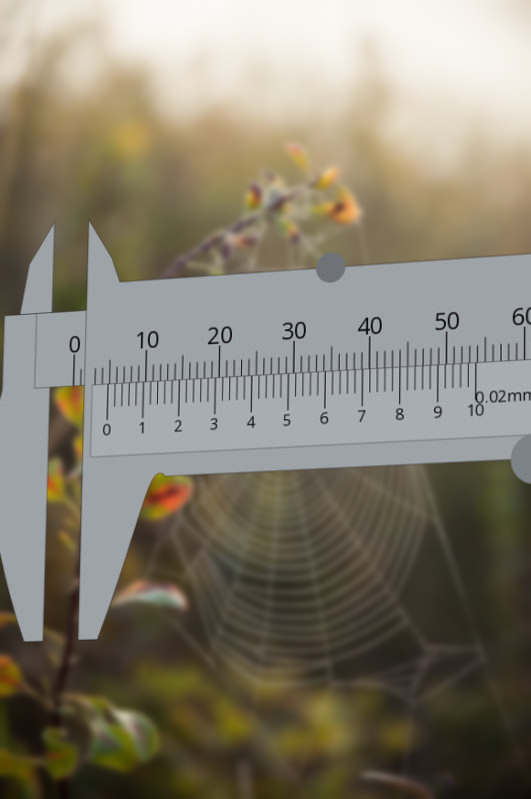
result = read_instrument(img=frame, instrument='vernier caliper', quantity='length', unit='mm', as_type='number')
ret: 4.8 mm
